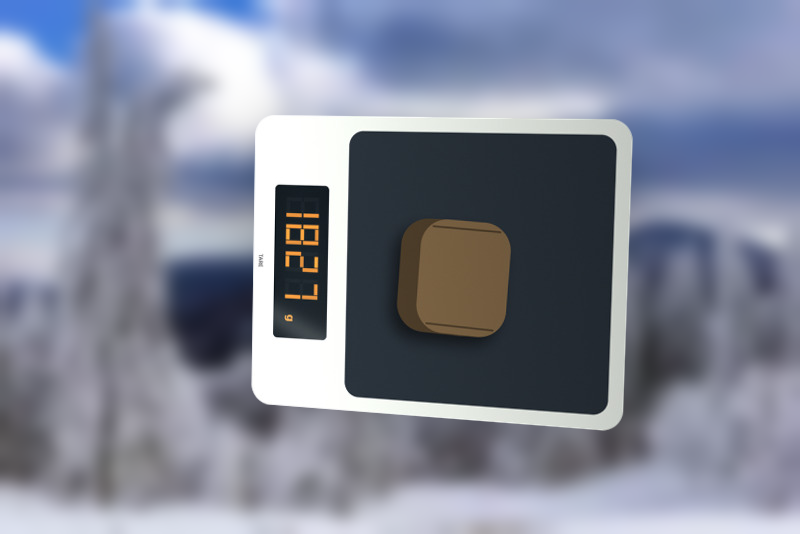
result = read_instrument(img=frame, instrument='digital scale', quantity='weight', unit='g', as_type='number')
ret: 1827 g
